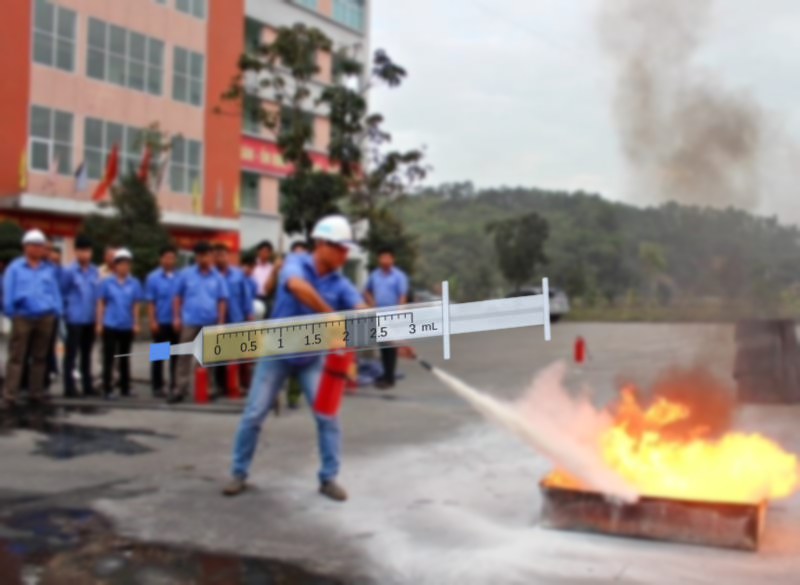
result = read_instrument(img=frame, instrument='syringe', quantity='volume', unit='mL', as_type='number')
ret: 2 mL
